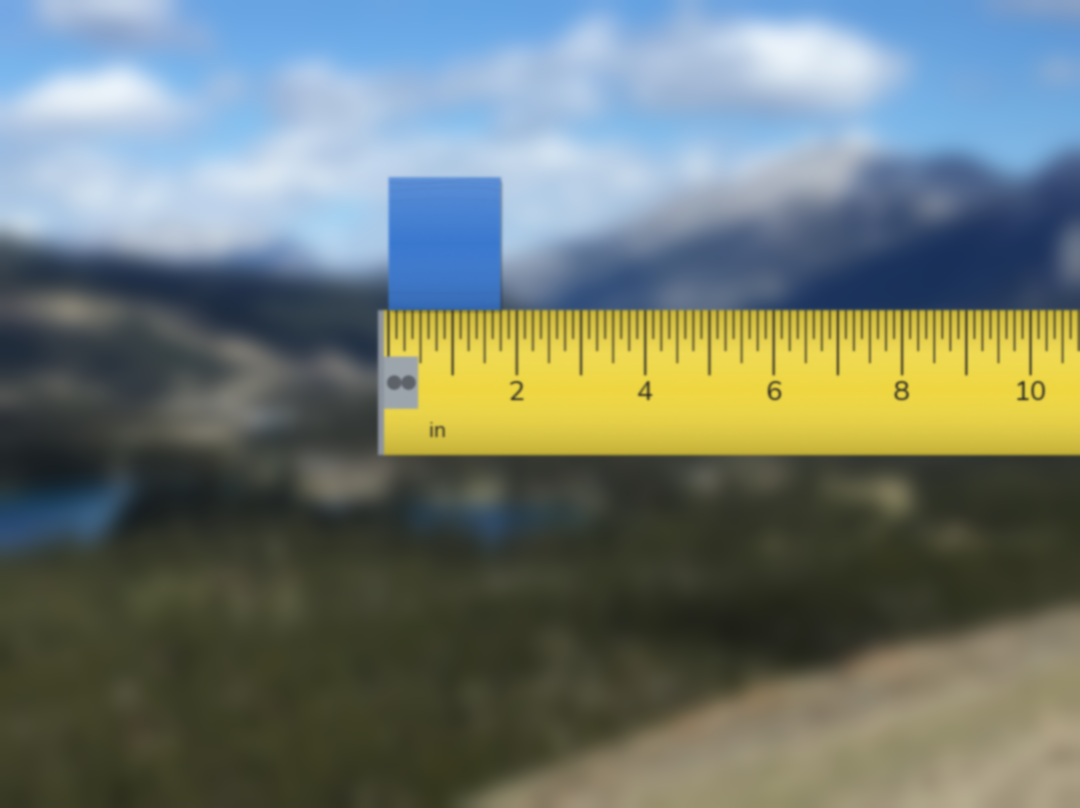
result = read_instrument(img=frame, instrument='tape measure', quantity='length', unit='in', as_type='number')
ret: 1.75 in
